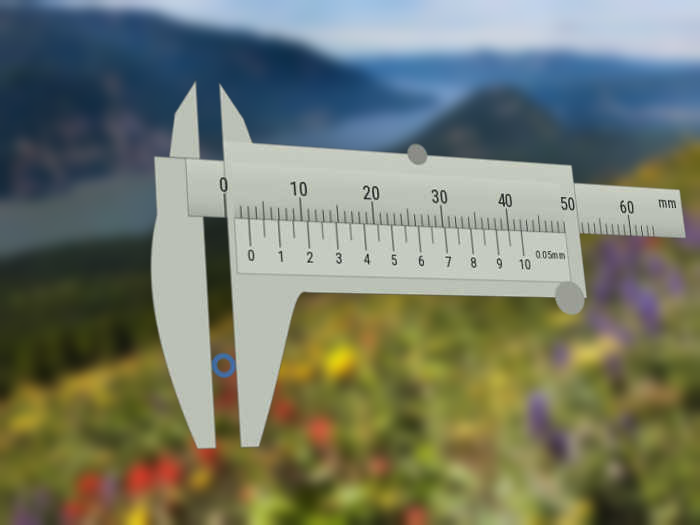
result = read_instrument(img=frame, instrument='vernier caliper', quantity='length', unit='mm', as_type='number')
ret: 3.0 mm
